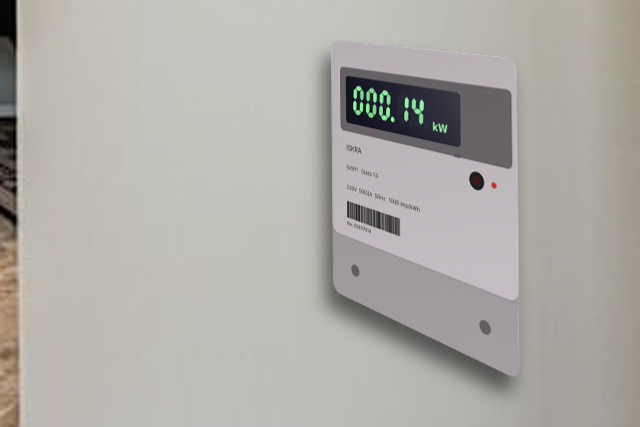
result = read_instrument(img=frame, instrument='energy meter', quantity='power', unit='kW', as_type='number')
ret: 0.14 kW
